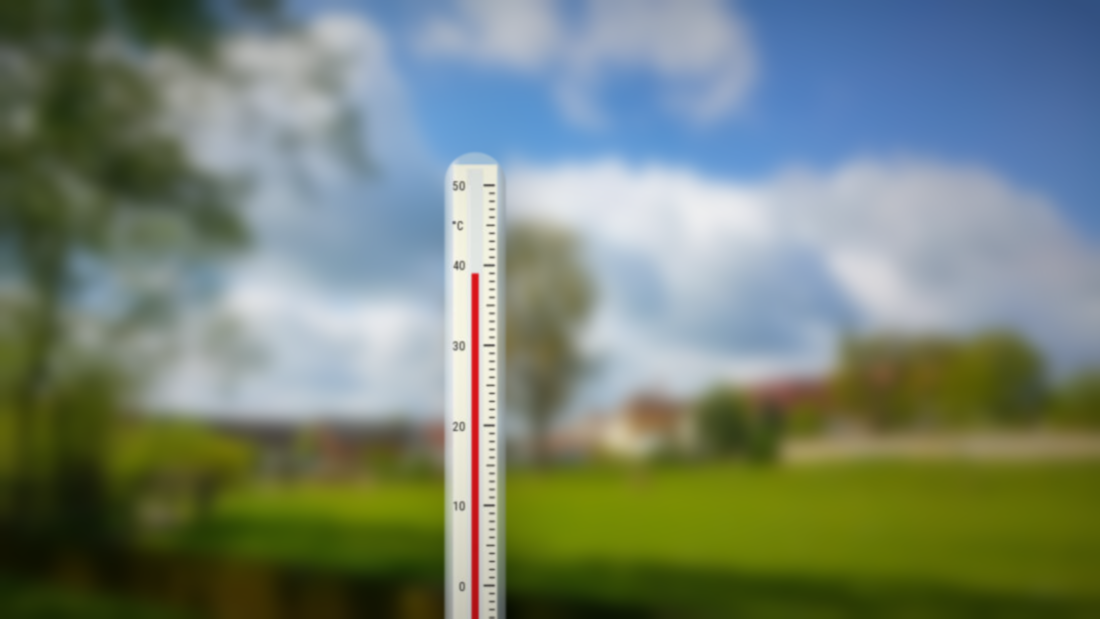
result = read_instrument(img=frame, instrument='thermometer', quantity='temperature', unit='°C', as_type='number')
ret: 39 °C
